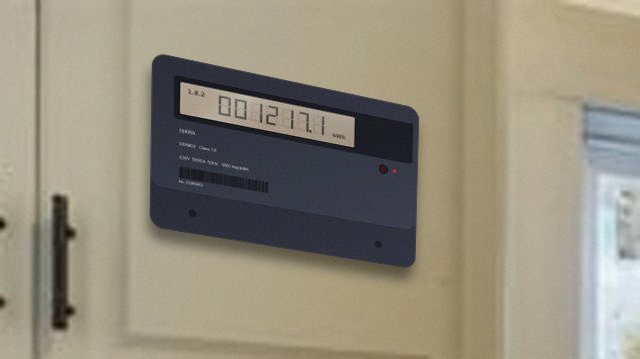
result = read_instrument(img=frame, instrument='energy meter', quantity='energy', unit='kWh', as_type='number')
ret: 1217.1 kWh
